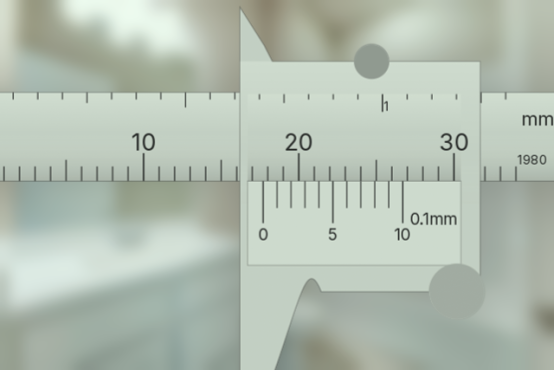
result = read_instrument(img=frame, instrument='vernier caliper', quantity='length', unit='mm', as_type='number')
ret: 17.7 mm
